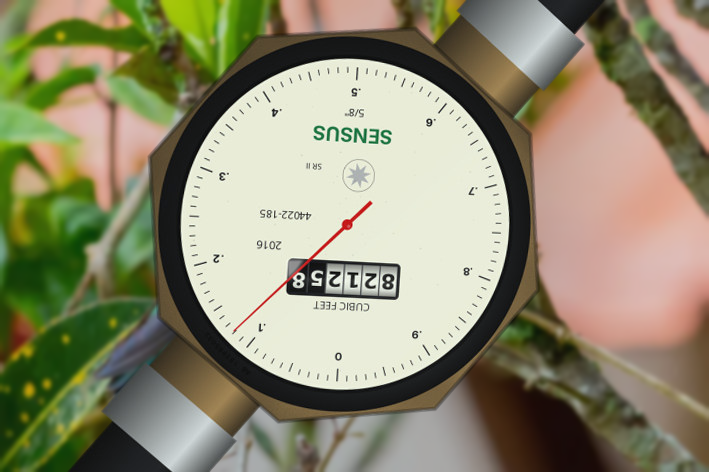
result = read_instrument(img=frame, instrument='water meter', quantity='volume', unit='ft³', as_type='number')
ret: 821258.12 ft³
